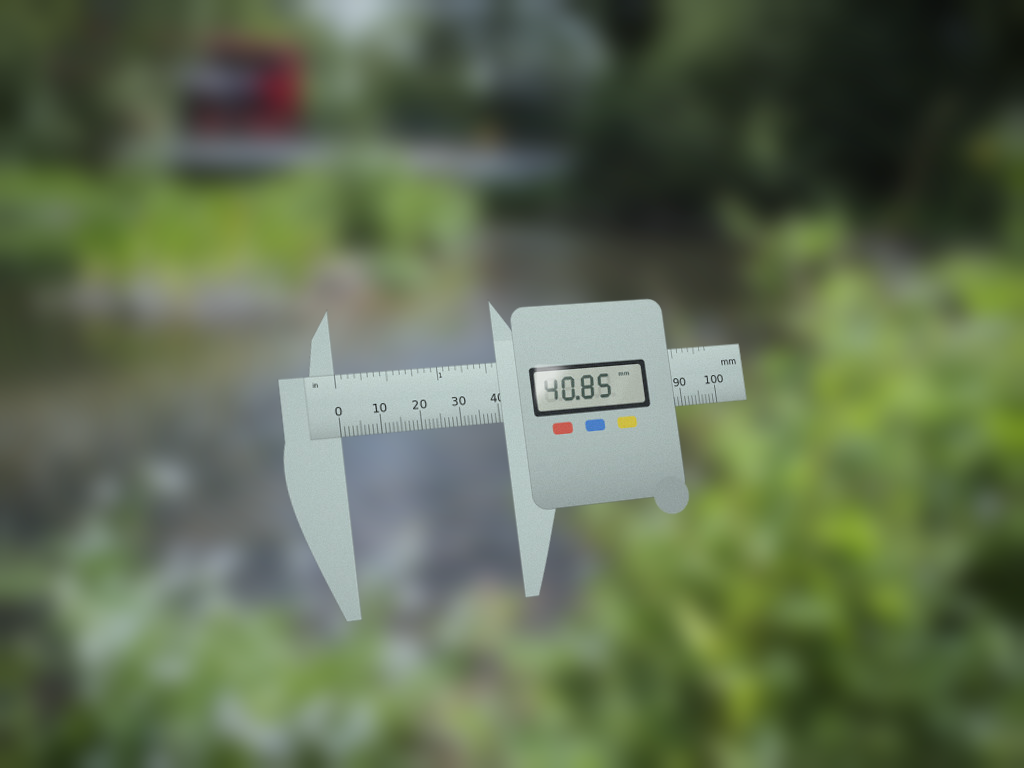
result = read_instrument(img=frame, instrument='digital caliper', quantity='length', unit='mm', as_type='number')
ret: 40.85 mm
